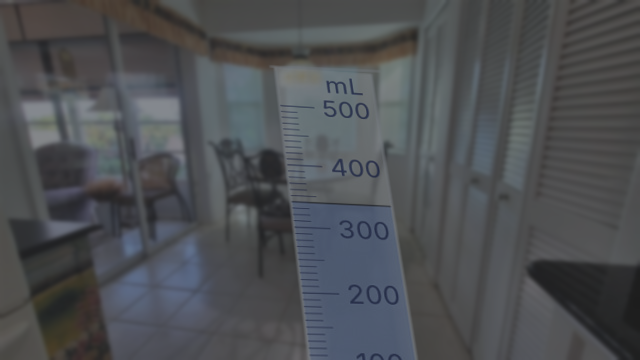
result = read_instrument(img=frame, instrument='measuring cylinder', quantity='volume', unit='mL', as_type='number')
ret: 340 mL
